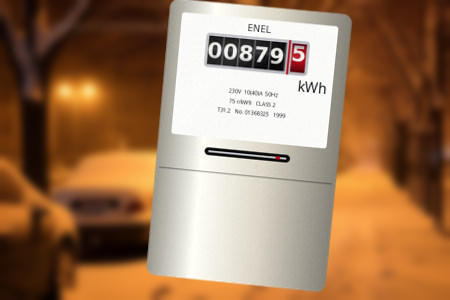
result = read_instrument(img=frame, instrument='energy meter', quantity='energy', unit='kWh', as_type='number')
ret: 879.5 kWh
